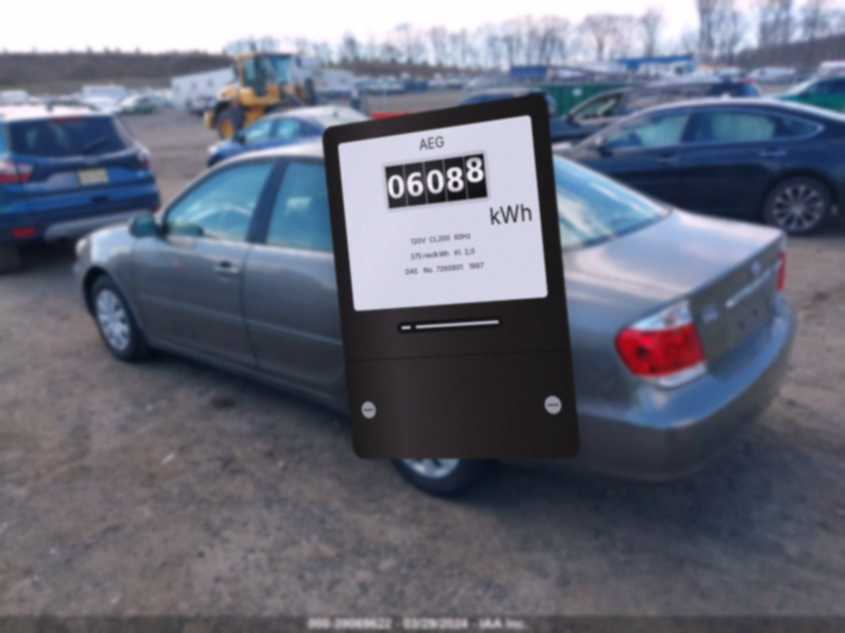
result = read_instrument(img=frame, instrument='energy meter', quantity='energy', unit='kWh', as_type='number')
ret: 6088 kWh
